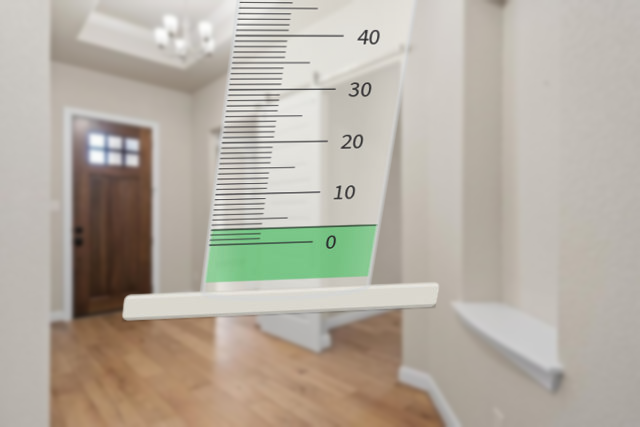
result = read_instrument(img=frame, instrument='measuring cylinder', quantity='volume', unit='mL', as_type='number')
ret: 3 mL
